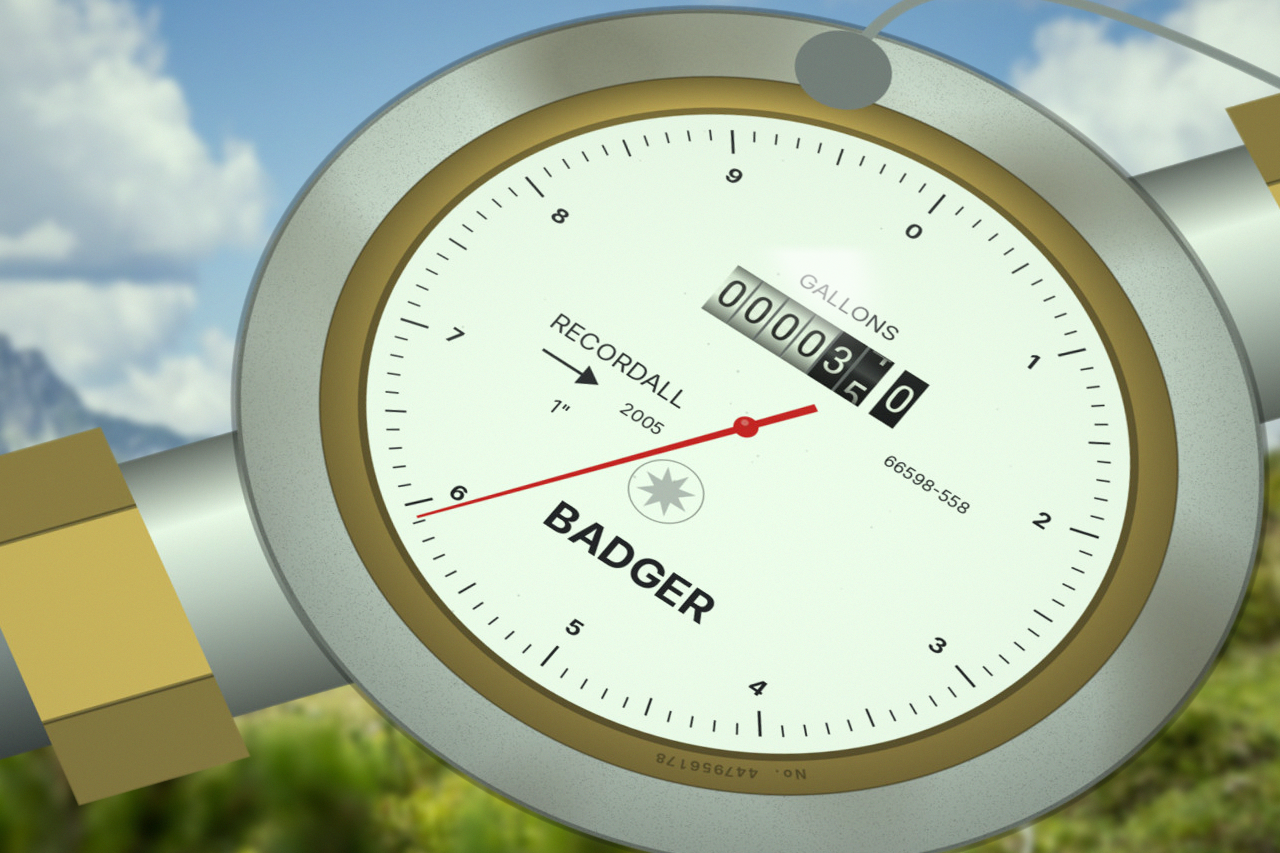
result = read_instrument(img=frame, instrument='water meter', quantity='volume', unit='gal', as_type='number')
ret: 345.9 gal
